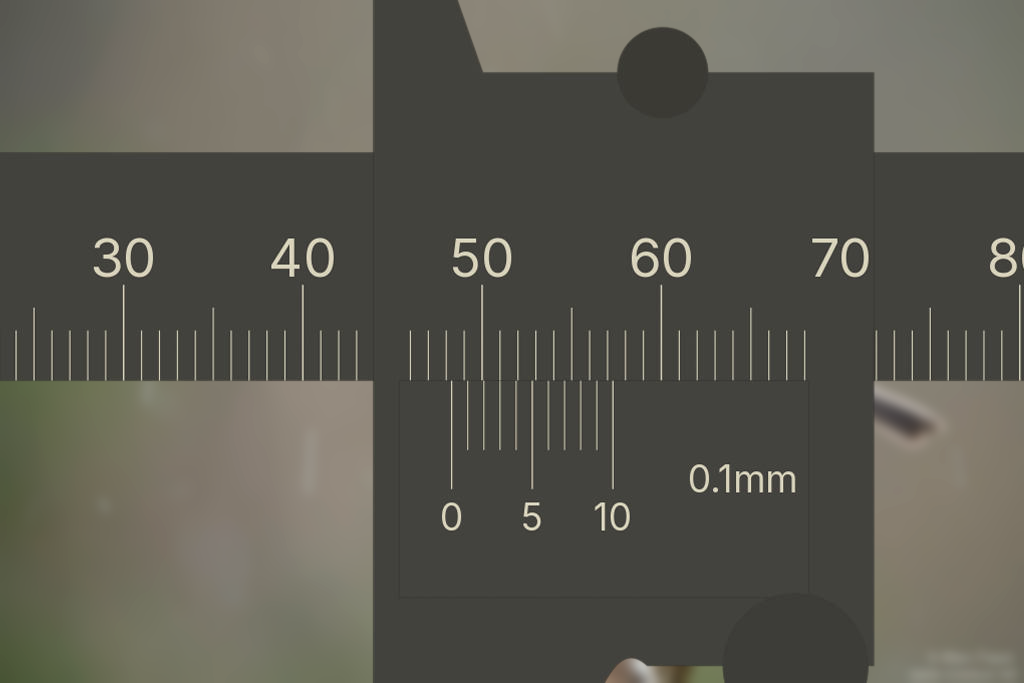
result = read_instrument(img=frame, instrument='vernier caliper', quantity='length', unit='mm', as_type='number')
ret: 48.3 mm
